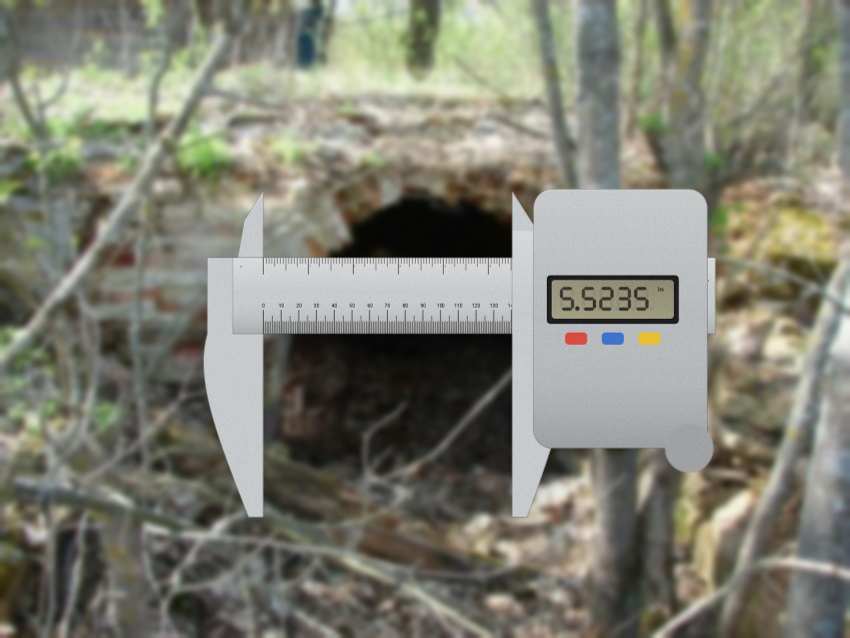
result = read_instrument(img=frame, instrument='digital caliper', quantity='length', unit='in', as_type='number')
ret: 5.5235 in
